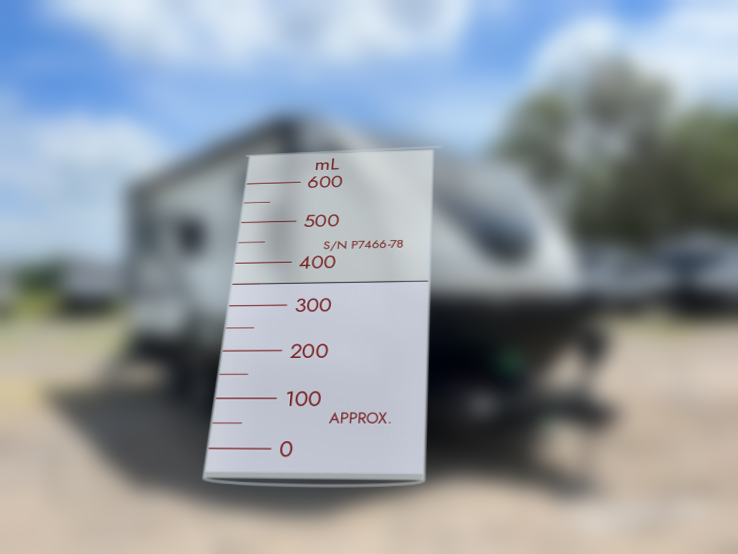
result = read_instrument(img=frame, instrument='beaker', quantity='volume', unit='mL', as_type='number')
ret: 350 mL
